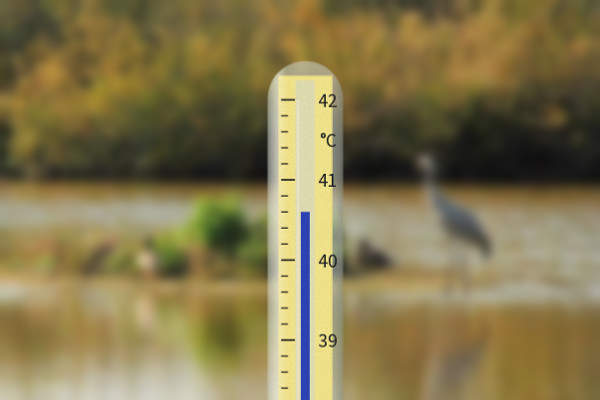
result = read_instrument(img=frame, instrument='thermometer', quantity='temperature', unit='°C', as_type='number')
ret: 40.6 °C
